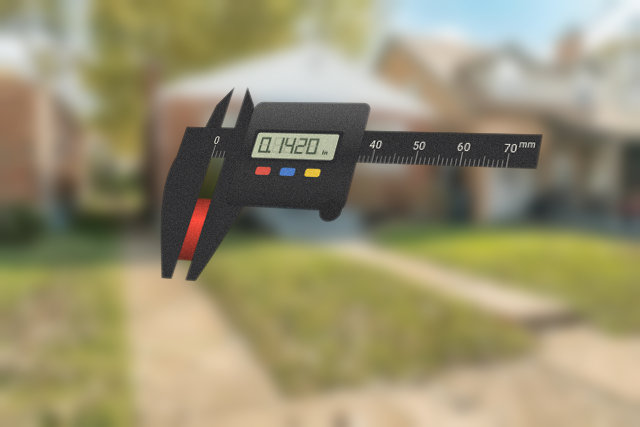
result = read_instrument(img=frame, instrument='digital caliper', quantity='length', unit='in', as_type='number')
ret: 0.1420 in
